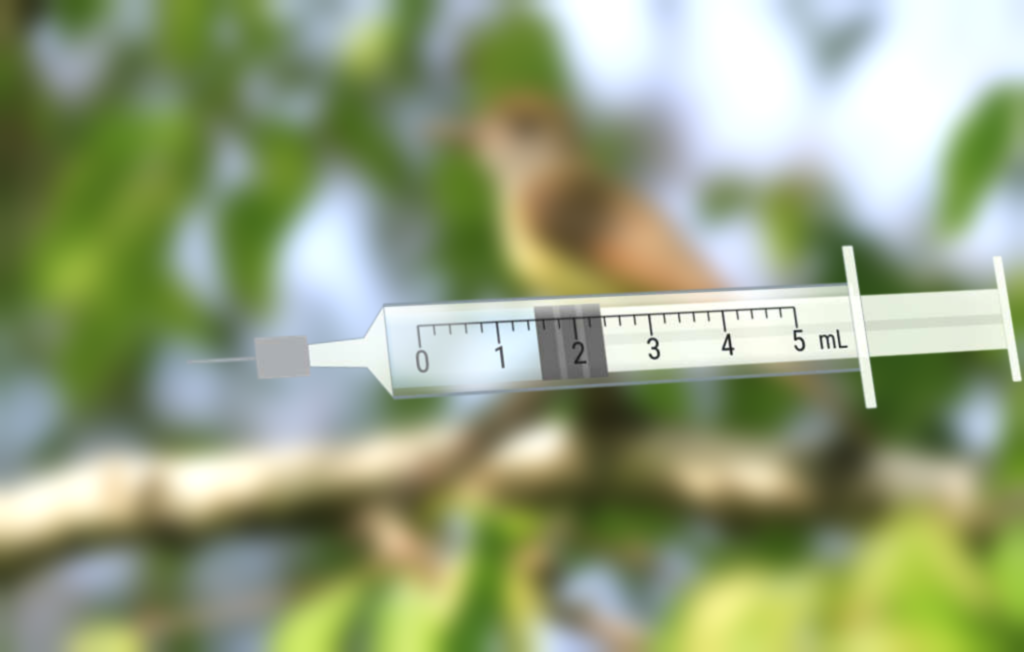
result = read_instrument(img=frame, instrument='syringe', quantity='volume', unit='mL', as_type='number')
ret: 1.5 mL
